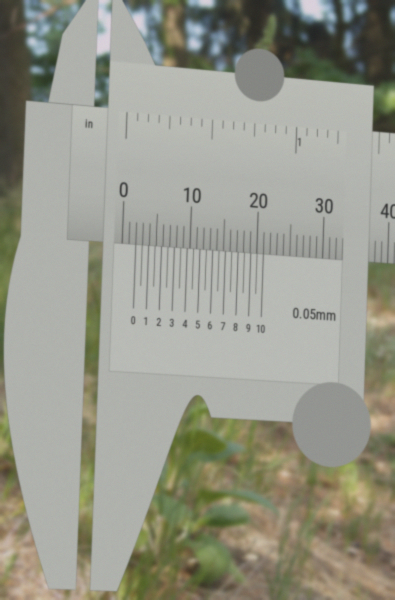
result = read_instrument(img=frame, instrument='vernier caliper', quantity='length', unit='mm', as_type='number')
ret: 2.0 mm
